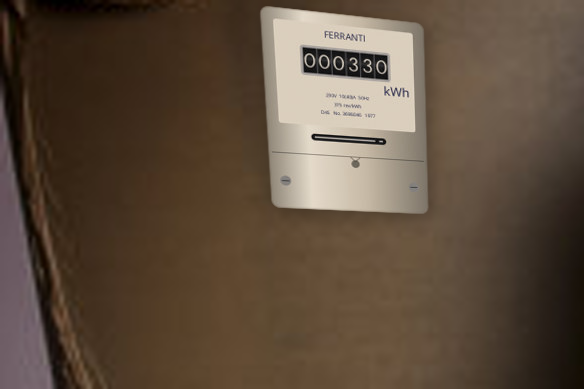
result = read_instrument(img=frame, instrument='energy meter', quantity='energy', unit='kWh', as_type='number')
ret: 330 kWh
